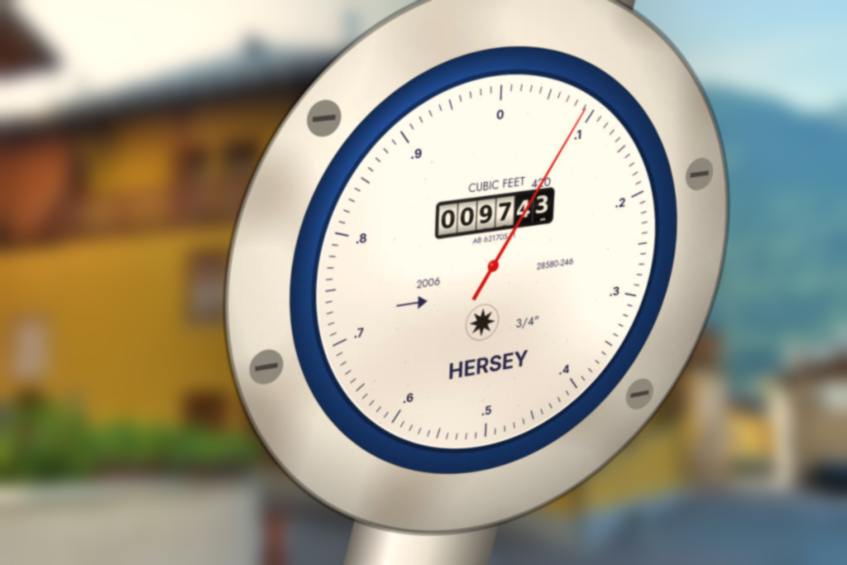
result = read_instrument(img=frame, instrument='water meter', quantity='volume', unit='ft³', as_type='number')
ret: 9743.09 ft³
